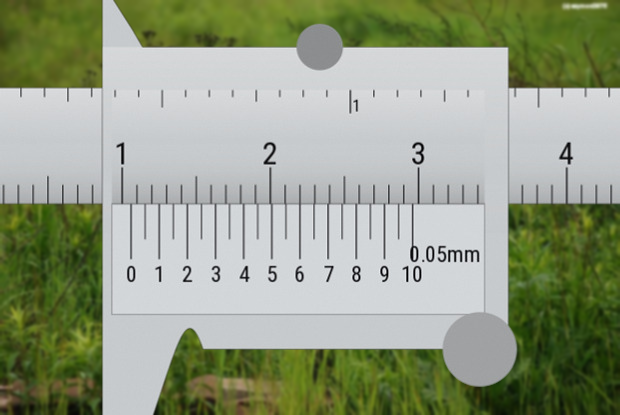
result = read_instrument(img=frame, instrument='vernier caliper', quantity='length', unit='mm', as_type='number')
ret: 10.6 mm
